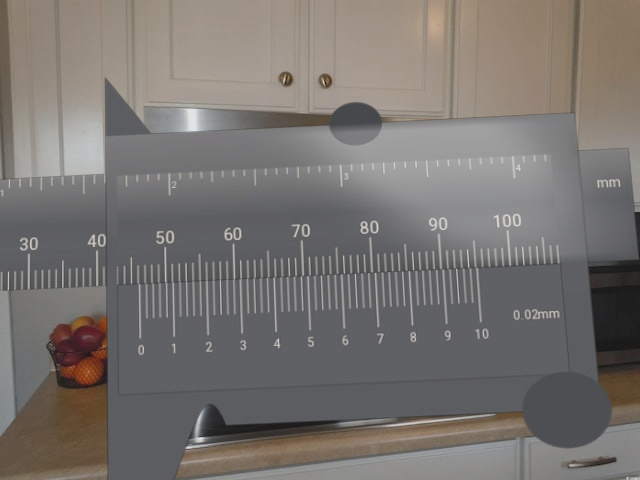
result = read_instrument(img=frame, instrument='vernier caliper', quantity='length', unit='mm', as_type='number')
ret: 46.2 mm
